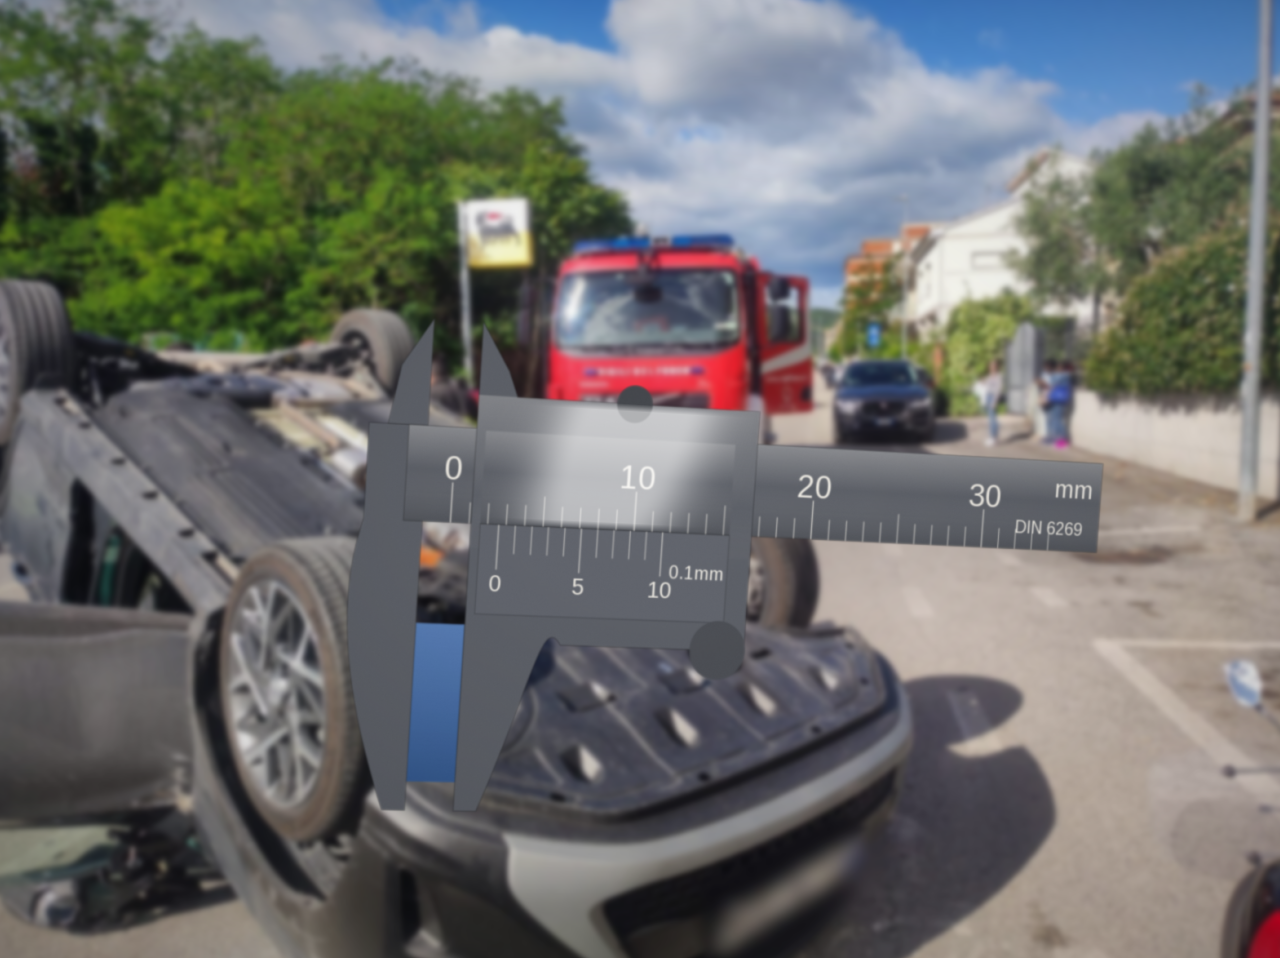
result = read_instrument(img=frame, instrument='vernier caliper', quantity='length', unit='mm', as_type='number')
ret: 2.6 mm
